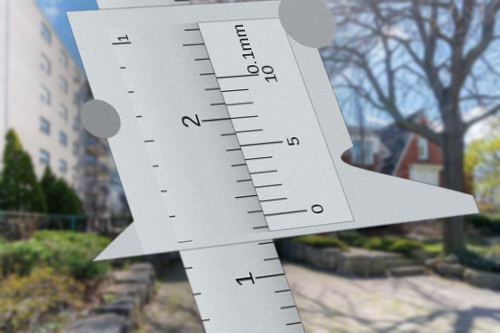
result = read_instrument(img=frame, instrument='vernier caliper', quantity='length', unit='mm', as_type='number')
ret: 13.7 mm
